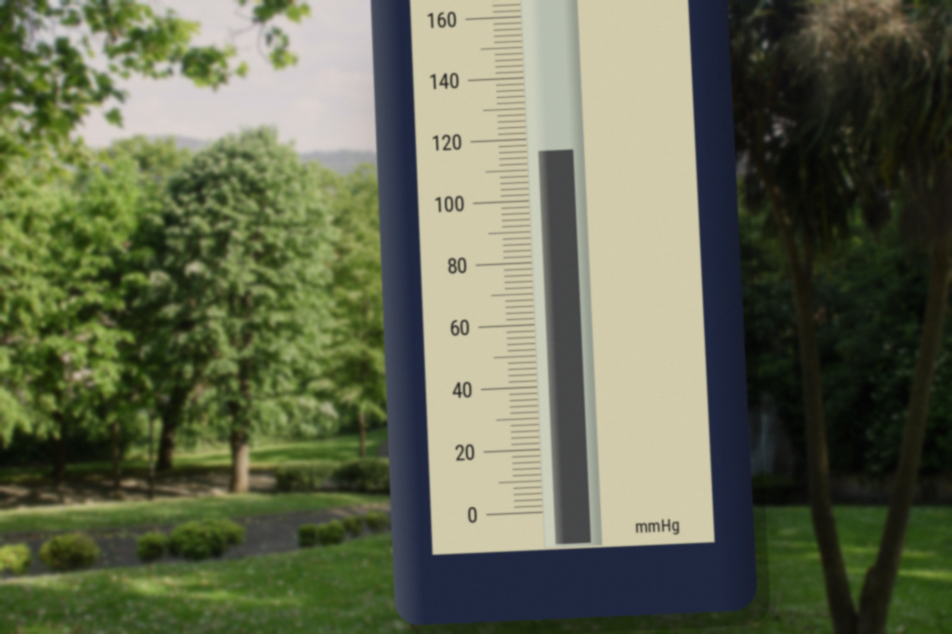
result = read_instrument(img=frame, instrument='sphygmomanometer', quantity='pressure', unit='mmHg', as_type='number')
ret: 116 mmHg
